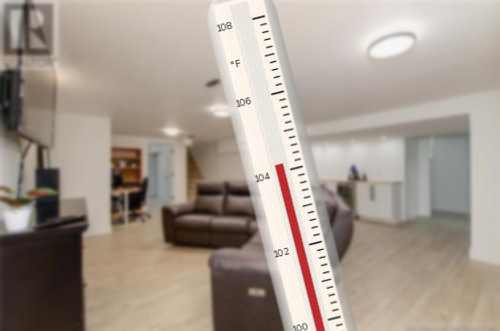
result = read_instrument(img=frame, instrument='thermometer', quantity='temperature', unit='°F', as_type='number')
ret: 104.2 °F
